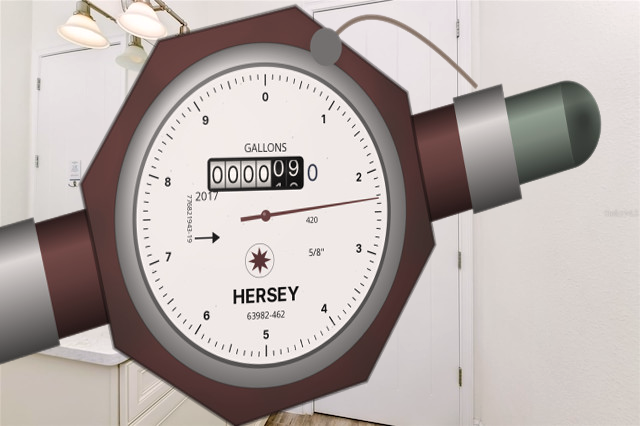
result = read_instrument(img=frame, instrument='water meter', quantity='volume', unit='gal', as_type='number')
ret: 92.3 gal
